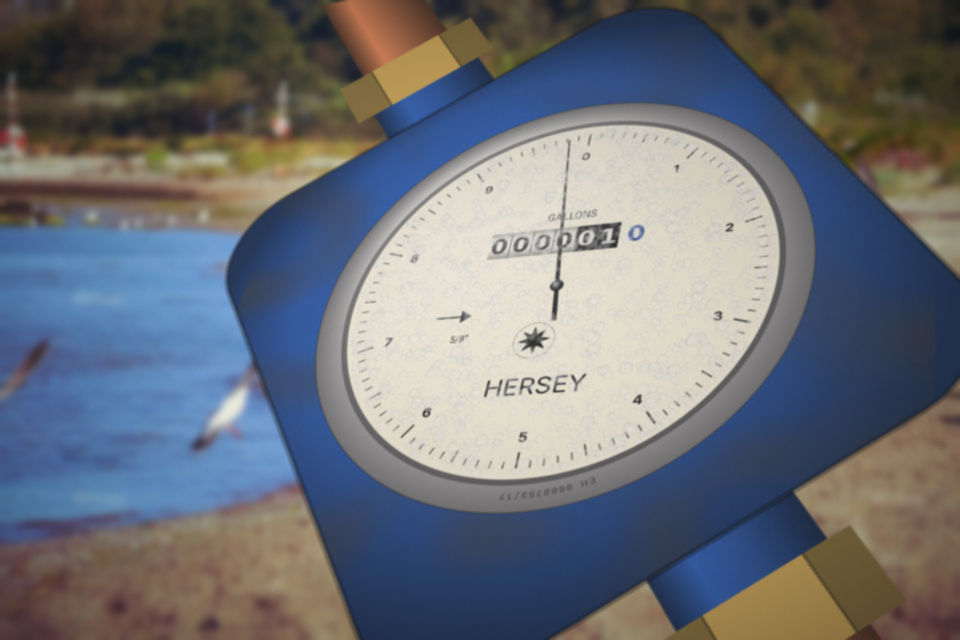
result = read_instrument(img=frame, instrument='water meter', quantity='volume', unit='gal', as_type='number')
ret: 9.8 gal
